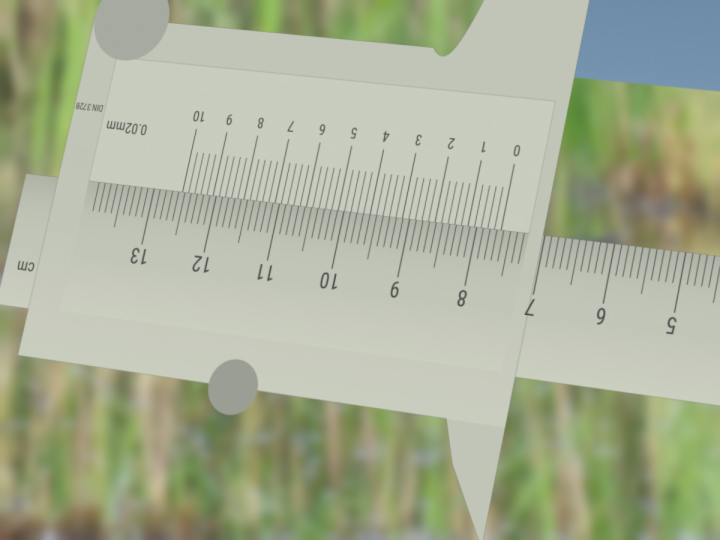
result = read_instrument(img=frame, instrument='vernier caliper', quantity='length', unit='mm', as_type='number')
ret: 76.4 mm
